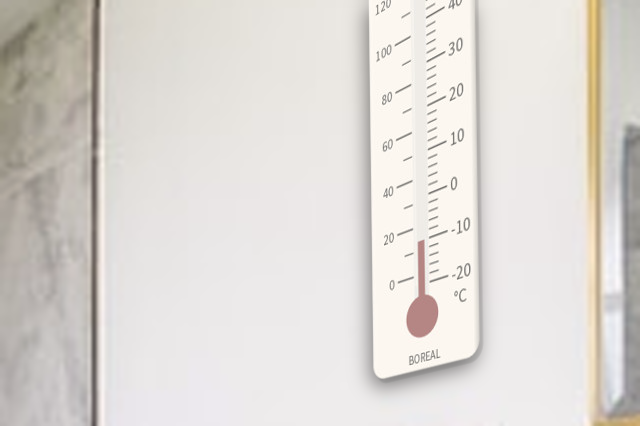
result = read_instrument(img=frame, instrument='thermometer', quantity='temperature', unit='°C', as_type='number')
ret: -10 °C
